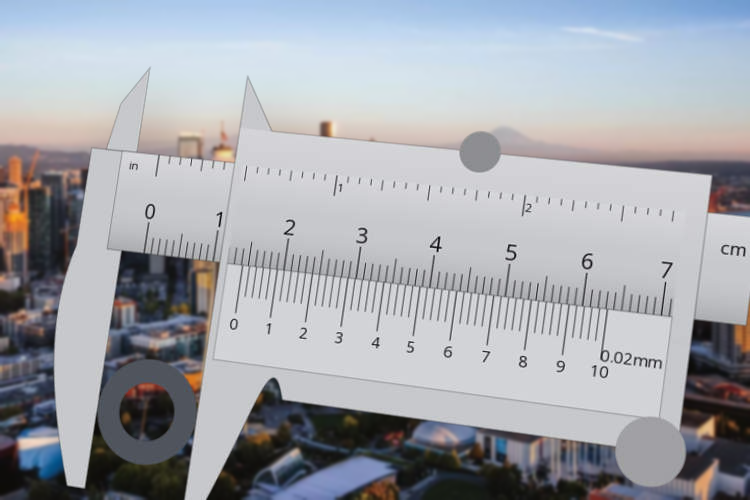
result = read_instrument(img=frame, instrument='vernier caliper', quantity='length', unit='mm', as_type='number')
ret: 14.2 mm
